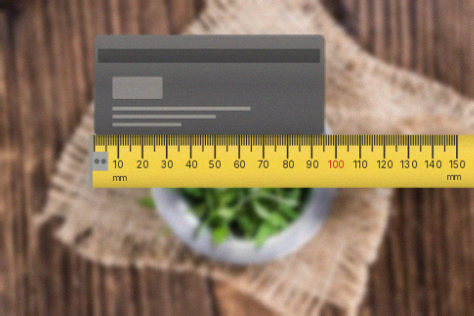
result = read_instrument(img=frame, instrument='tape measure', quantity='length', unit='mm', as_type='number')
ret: 95 mm
